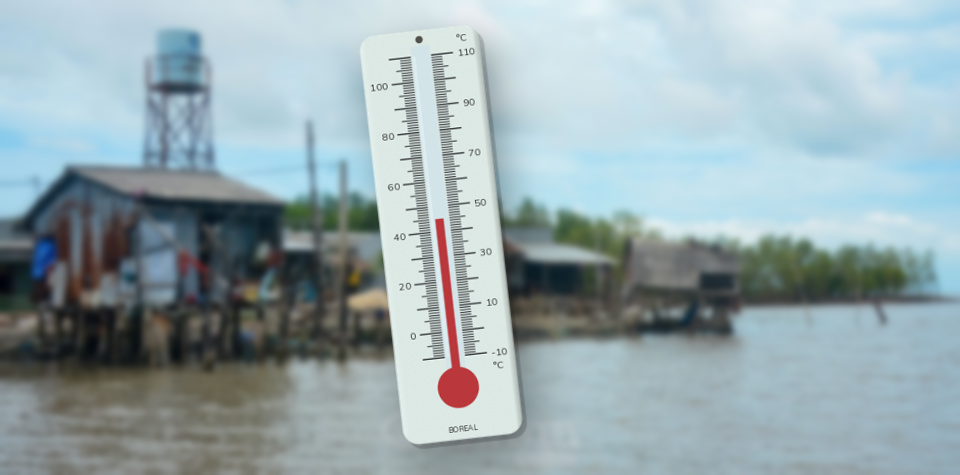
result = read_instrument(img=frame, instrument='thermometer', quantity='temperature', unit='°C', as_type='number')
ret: 45 °C
